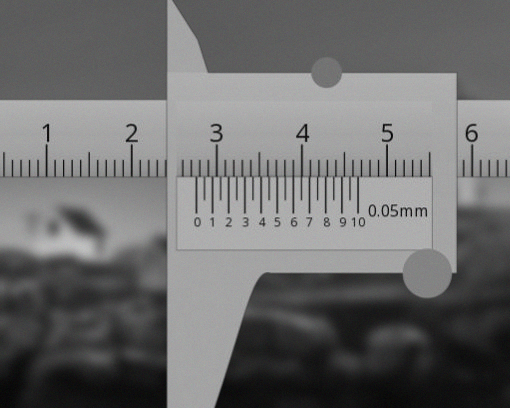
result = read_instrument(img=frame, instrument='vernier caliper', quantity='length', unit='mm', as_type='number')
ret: 27.6 mm
